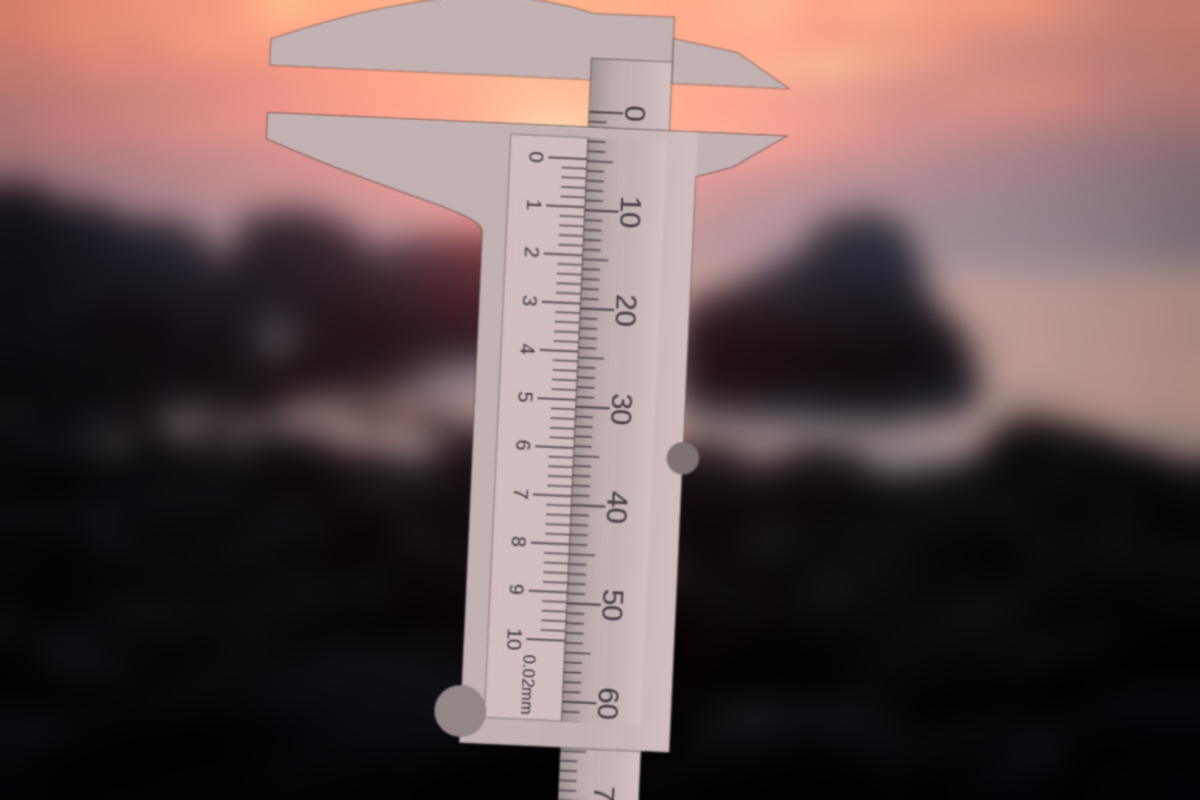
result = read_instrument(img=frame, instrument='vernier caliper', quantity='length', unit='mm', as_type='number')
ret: 4.8 mm
